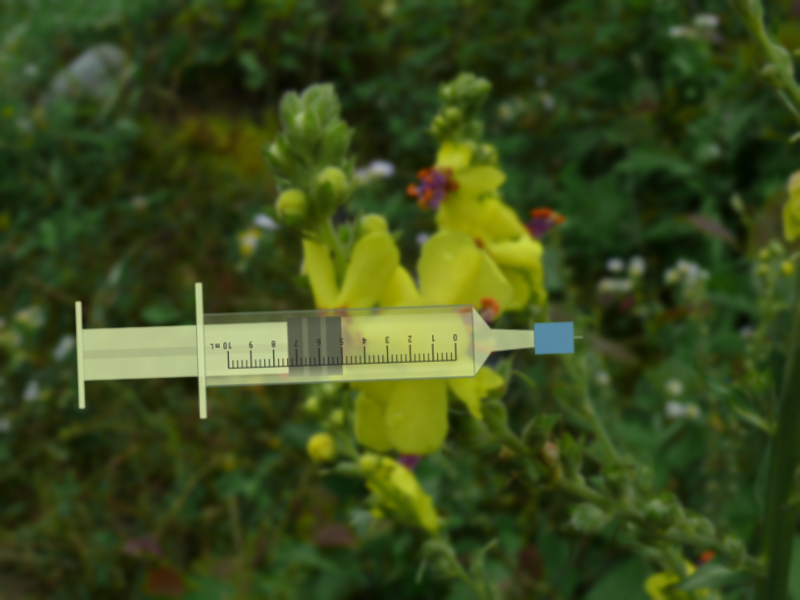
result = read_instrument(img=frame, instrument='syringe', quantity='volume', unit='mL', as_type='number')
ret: 5 mL
